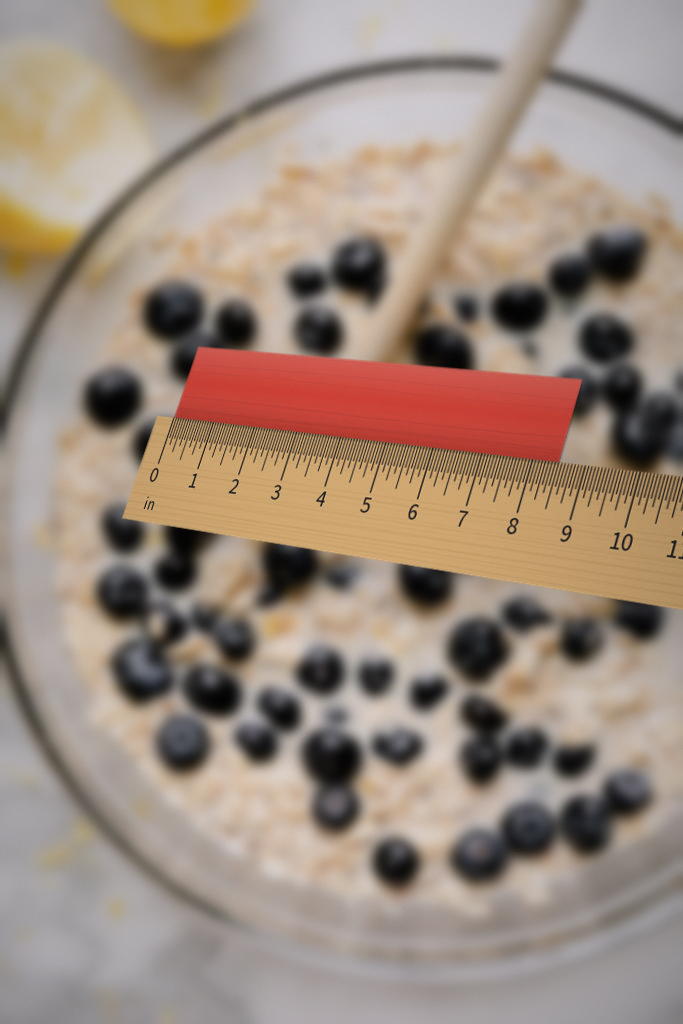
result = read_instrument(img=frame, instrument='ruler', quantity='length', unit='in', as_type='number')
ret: 8.5 in
